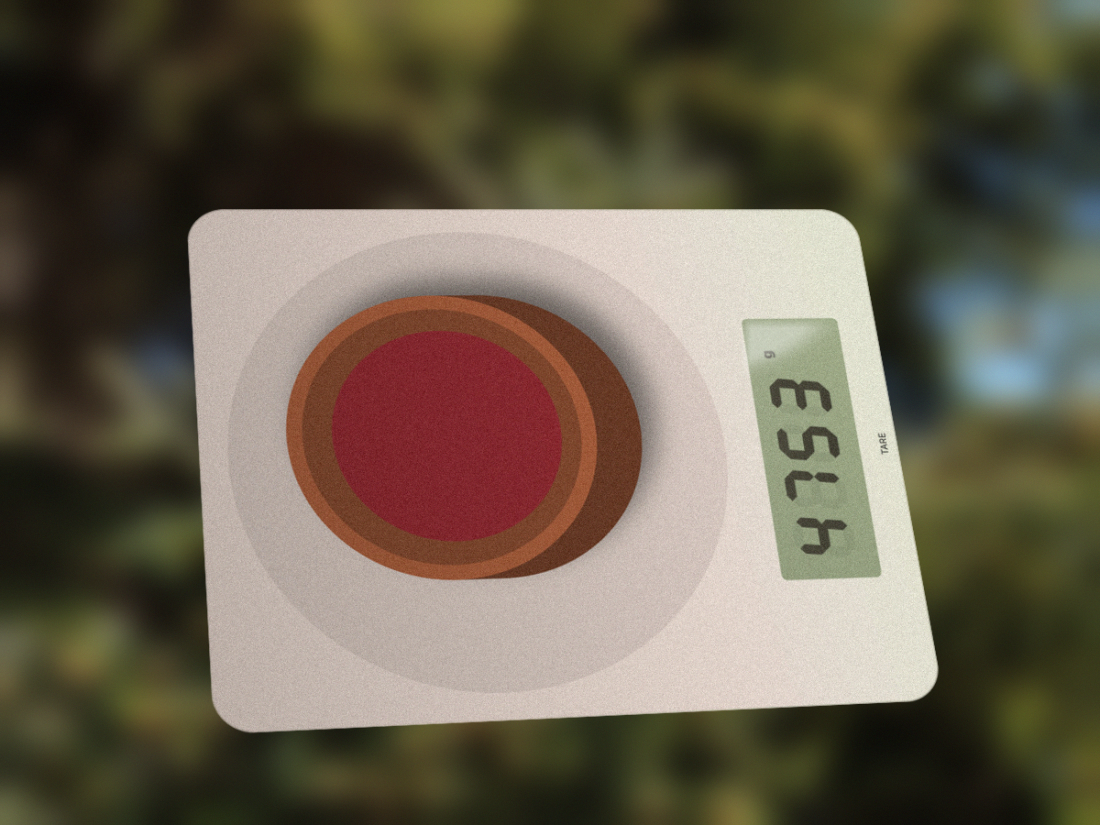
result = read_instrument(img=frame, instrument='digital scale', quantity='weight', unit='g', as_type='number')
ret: 4753 g
